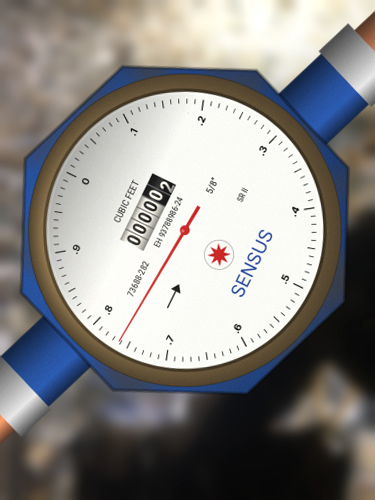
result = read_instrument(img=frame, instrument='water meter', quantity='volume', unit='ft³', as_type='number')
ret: 1.76 ft³
